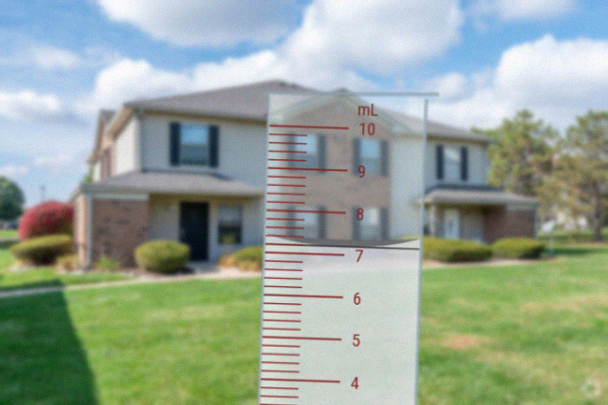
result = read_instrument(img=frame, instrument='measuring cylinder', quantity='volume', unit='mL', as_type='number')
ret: 7.2 mL
